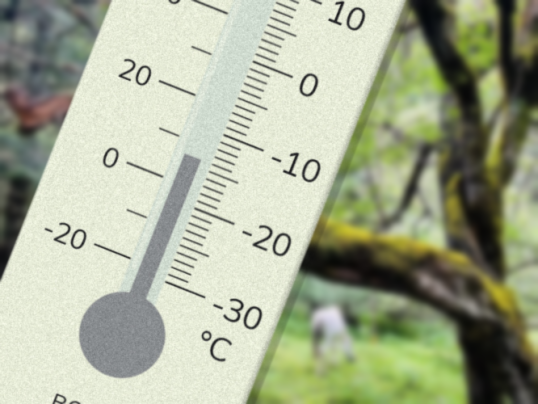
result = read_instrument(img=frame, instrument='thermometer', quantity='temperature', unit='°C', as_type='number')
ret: -14 °C
